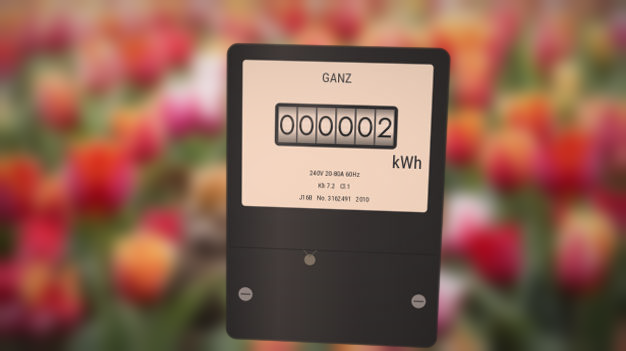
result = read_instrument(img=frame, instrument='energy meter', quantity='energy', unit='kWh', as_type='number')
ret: 2 kWh
